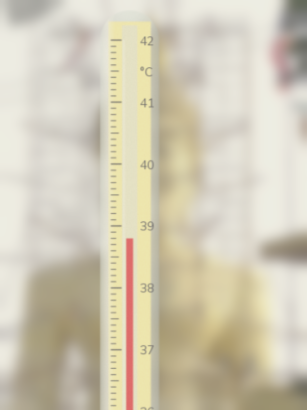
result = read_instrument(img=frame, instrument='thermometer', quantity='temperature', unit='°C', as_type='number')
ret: 38.8 °C
